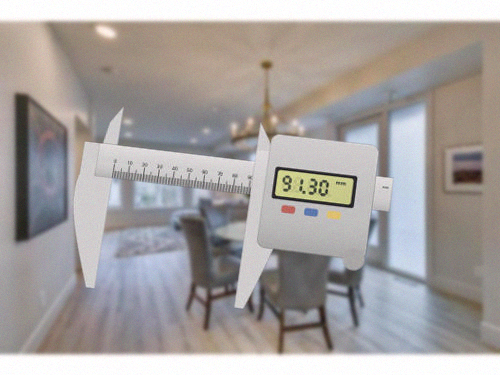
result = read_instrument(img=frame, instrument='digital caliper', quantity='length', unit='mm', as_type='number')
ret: 91.30 mm
